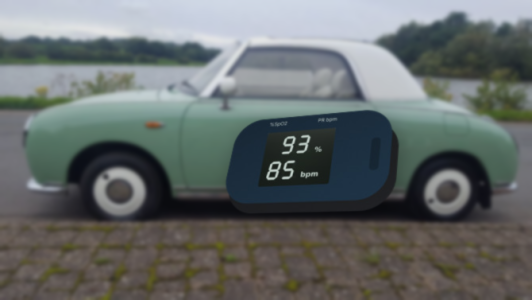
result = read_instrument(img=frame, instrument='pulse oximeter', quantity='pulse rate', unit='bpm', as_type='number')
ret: 85 bpm
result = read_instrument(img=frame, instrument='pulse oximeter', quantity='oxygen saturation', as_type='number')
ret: 93 %
